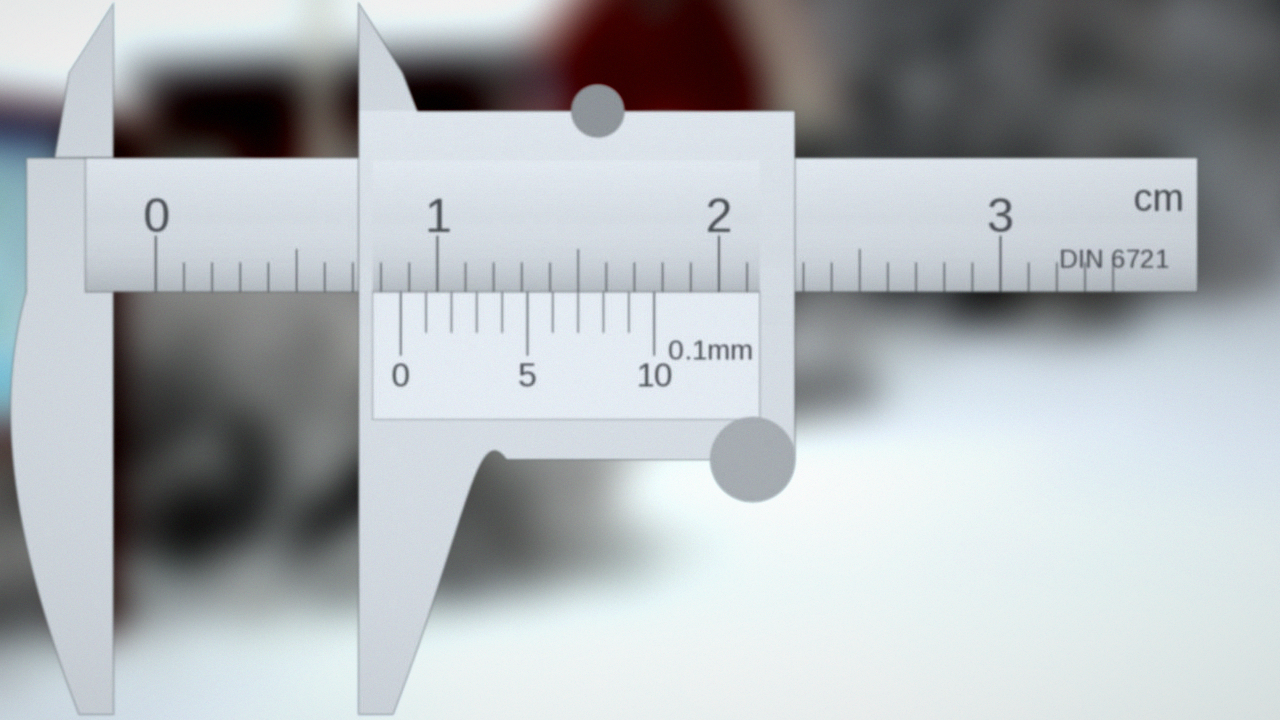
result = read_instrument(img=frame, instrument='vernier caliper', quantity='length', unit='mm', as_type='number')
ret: 8.7 mm
